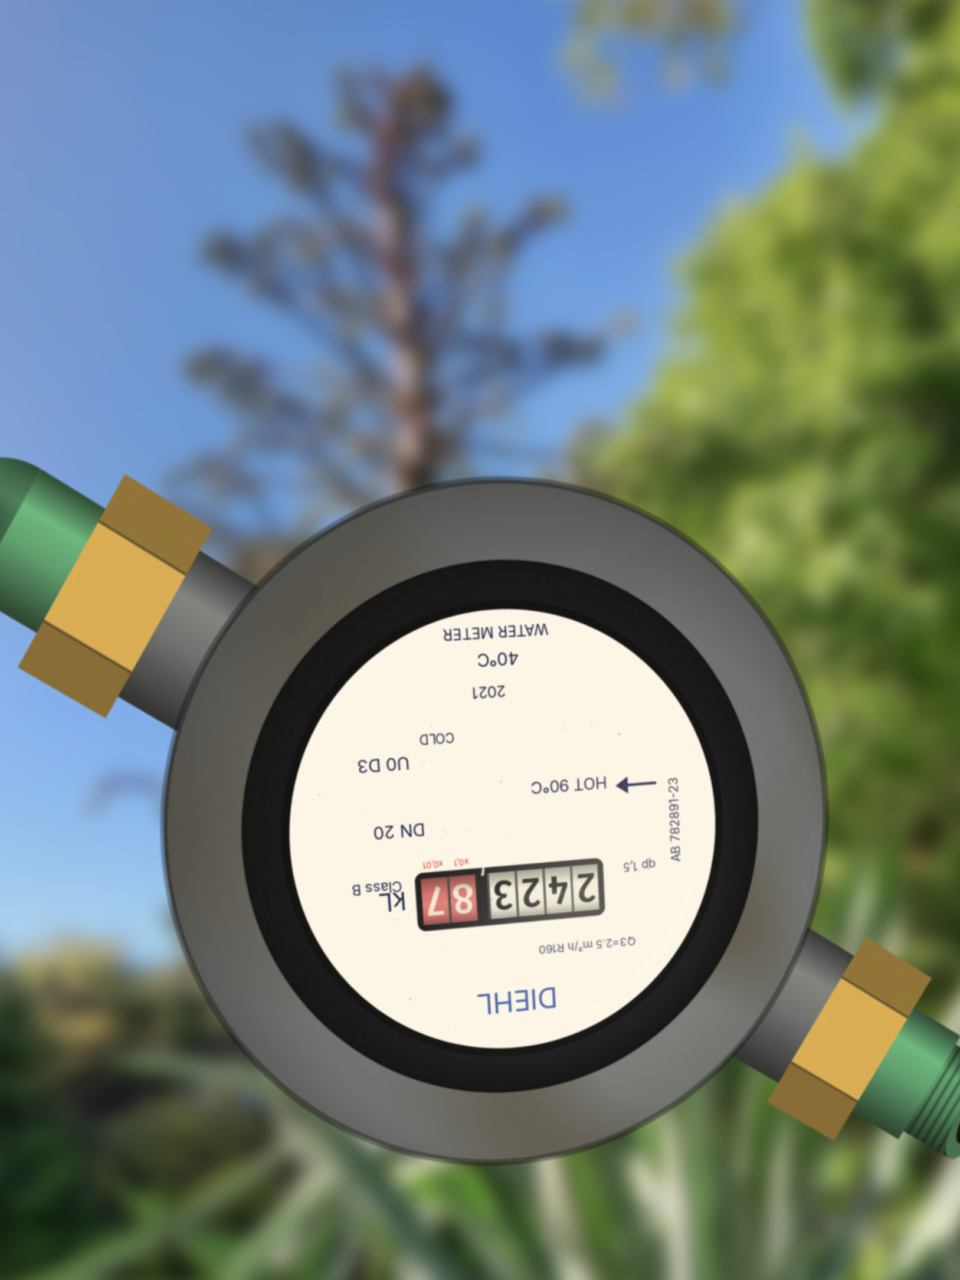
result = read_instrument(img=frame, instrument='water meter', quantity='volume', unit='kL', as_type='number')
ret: 2423.87 kL
